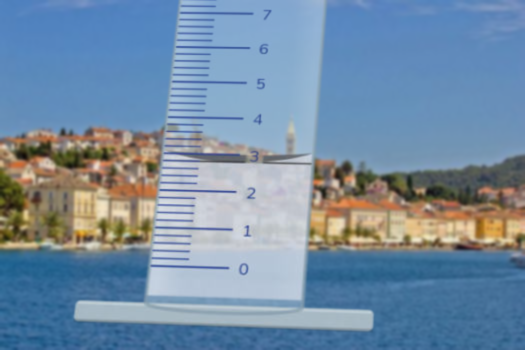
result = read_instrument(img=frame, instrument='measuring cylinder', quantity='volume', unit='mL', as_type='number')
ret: 2.8 mL
